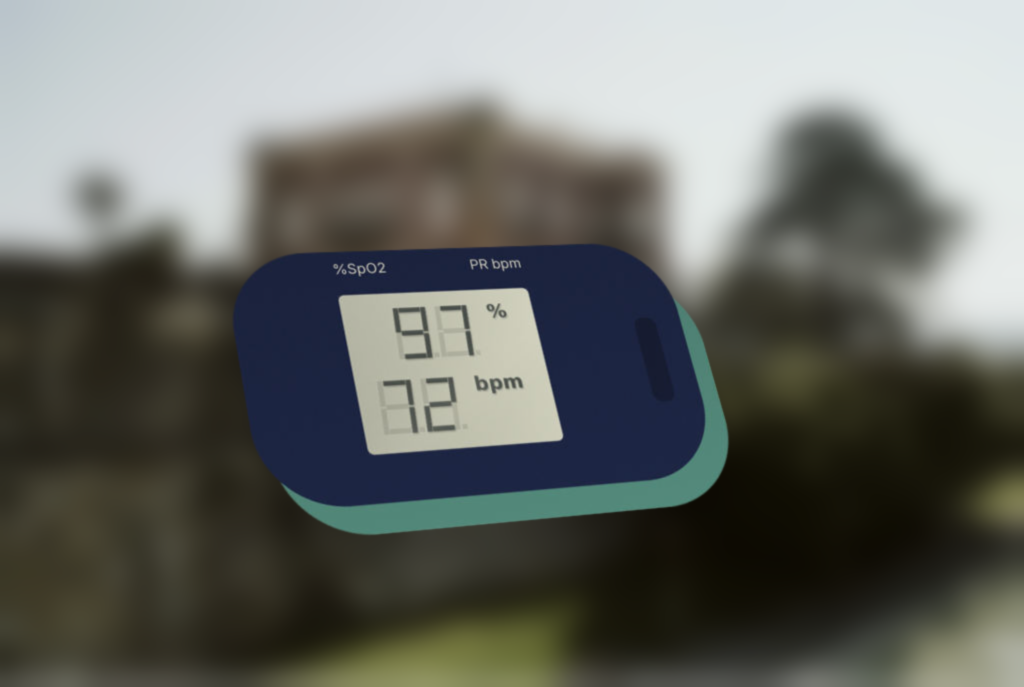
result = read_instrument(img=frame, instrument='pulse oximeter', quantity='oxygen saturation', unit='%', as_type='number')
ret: 97 %
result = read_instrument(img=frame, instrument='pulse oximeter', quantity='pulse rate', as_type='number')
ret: 72 bpm
